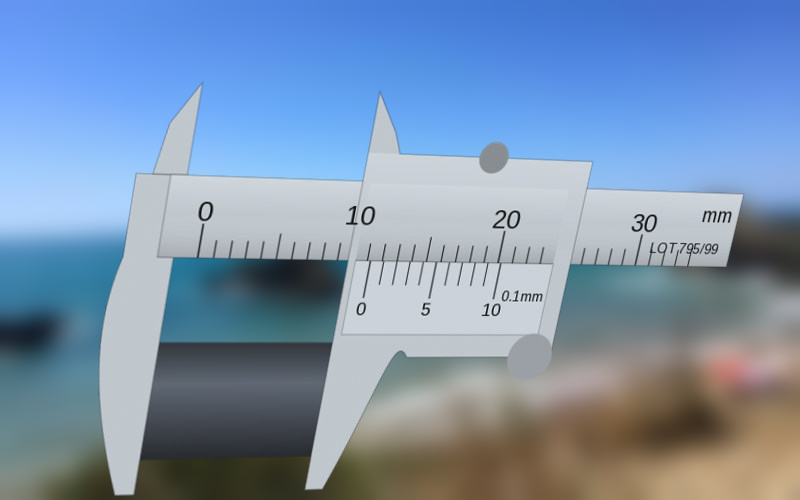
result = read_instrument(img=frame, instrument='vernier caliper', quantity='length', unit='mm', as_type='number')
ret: 11.2 mm
